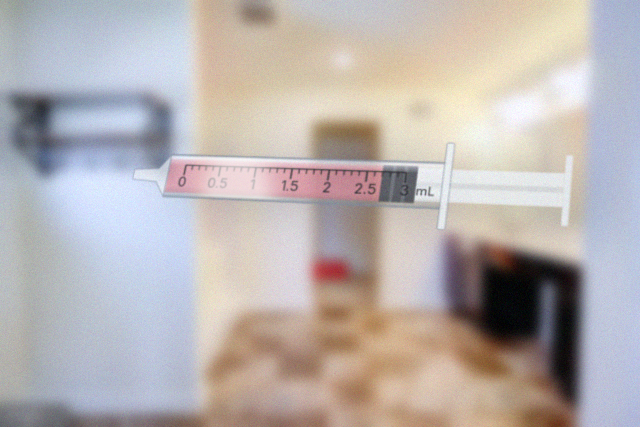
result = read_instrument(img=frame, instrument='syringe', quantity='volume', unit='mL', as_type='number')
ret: 2.7 mL
